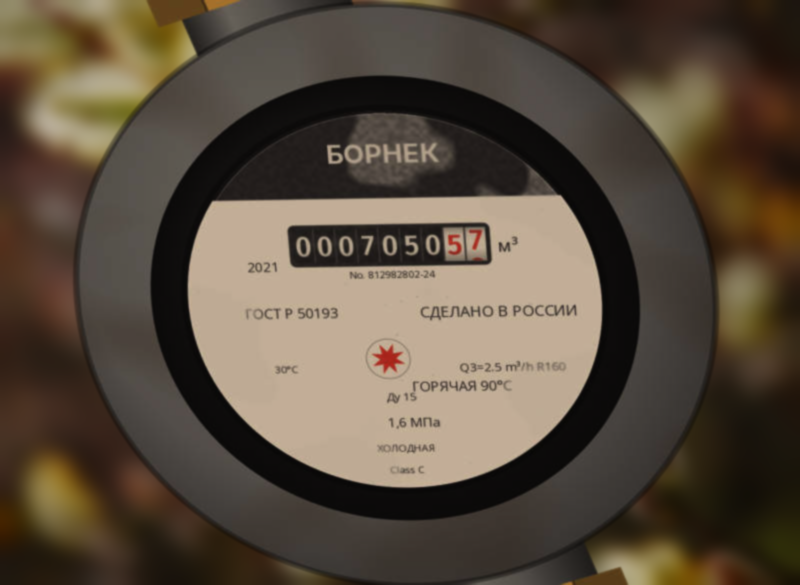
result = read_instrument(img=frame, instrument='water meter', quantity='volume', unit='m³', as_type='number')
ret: 7050.57 m³
